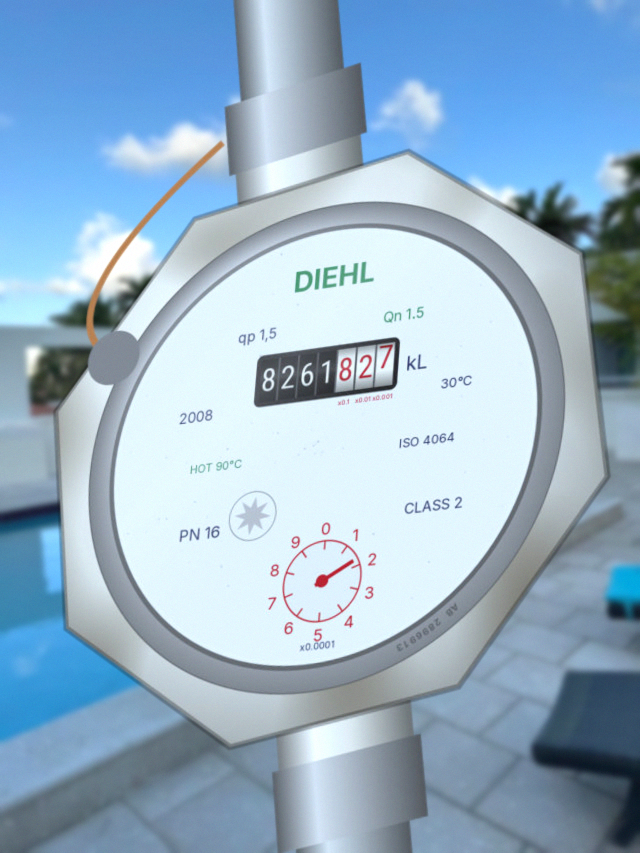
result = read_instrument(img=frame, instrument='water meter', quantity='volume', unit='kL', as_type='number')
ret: 8261.8271 kL
